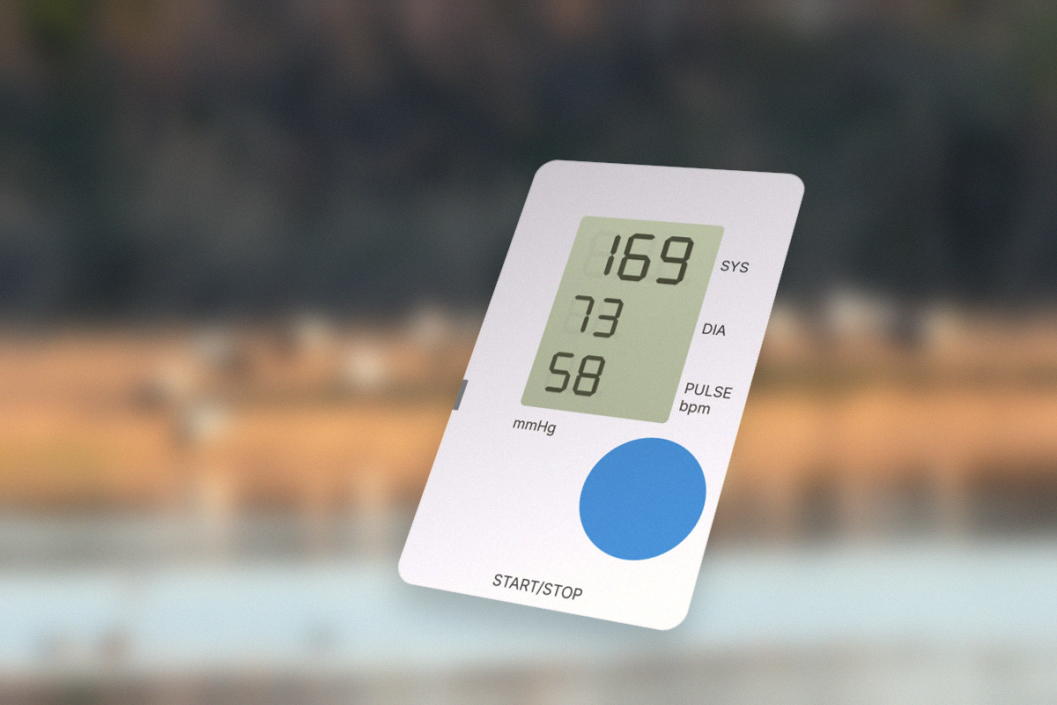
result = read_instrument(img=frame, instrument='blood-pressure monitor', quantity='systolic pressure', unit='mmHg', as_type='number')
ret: 169 mmHg
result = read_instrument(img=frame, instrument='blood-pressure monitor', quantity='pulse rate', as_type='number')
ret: 58 bpm
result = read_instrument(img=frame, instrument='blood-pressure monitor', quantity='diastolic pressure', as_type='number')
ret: 73 mmHg
